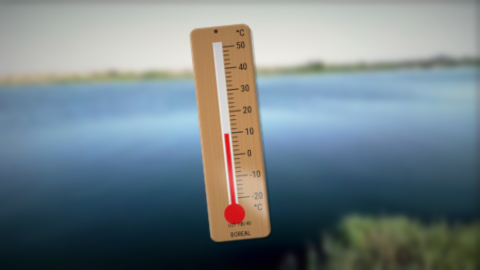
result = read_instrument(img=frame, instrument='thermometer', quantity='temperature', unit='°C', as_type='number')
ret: 10 °C
